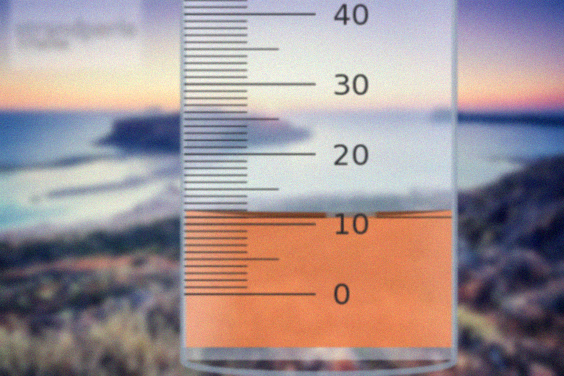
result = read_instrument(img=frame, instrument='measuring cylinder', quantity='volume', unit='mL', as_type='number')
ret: 11 mL
